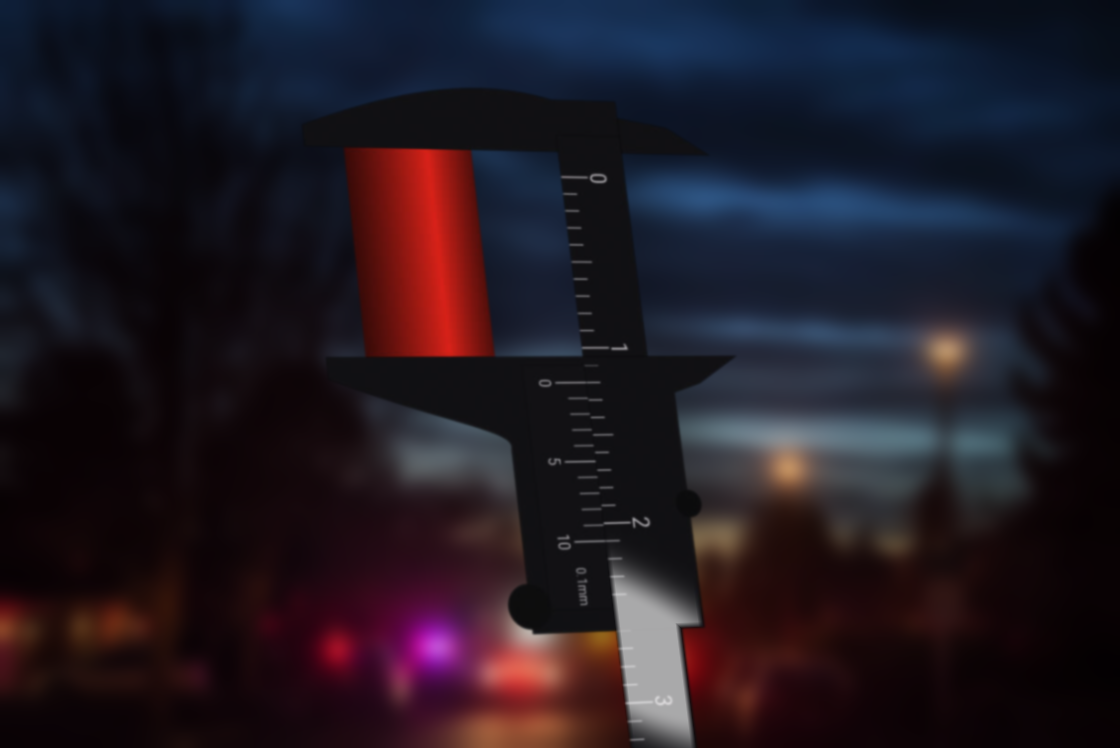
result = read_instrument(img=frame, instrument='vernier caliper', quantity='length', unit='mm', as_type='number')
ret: 12.0 mm
